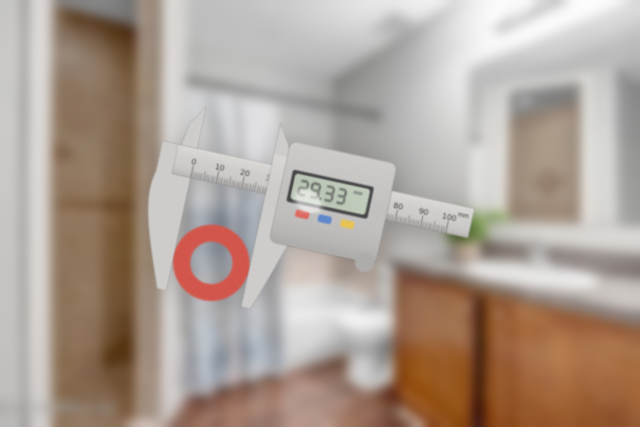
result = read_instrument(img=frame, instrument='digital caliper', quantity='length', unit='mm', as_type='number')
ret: 29.33 mm
